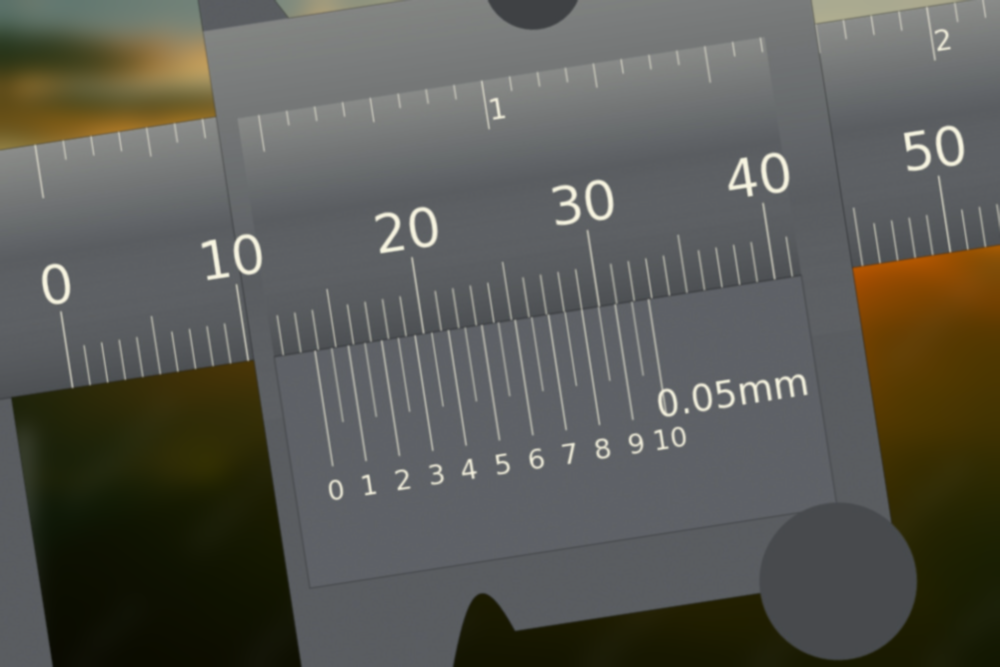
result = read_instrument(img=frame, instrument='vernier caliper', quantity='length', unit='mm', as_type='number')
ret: 13.8 mm
